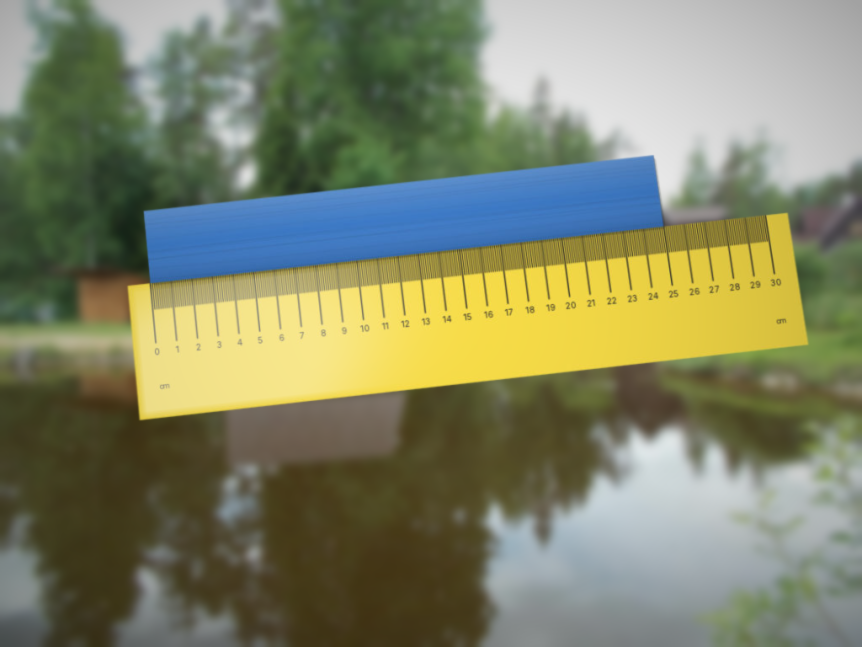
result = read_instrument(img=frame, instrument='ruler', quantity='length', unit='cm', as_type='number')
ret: 25 cm
